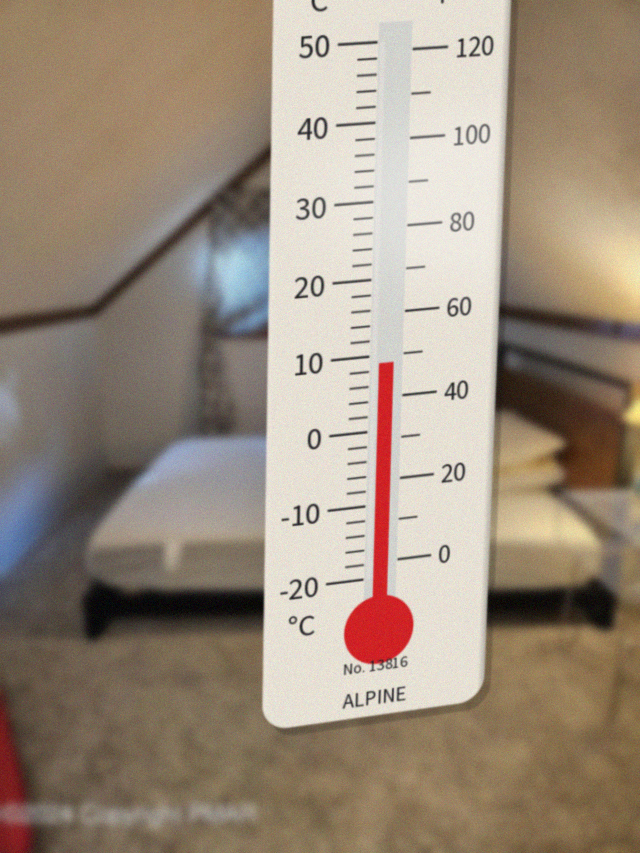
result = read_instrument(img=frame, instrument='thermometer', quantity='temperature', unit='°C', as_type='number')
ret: 9 °C
